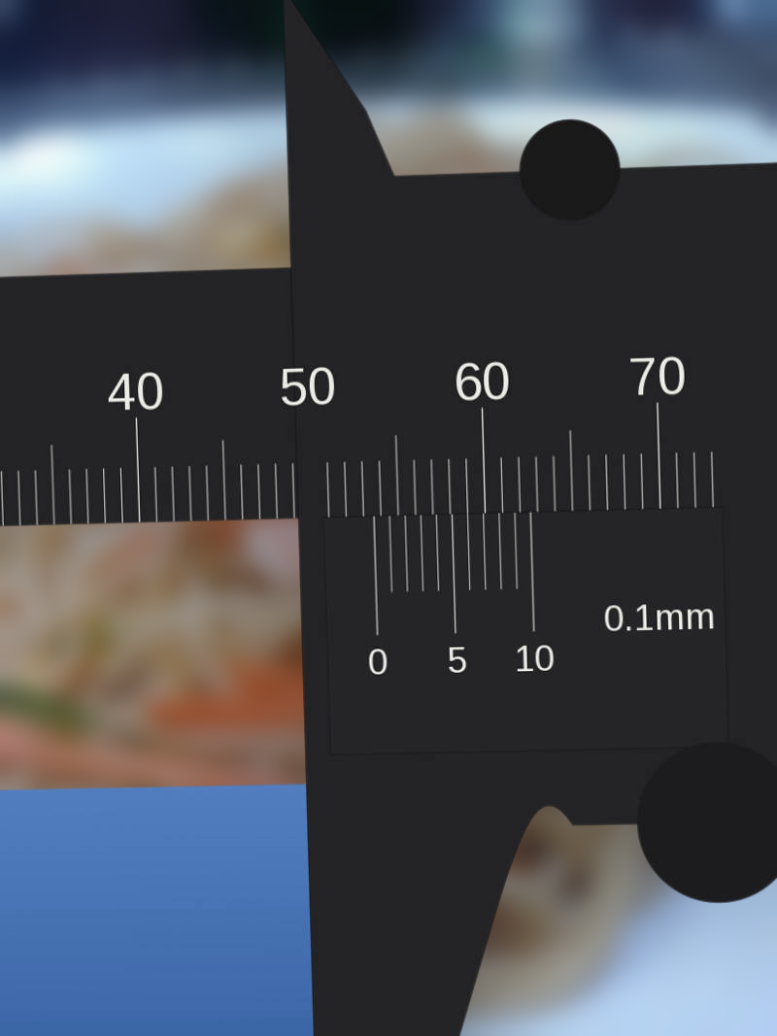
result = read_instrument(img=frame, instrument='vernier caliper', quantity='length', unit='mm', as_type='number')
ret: 53.6 mm
